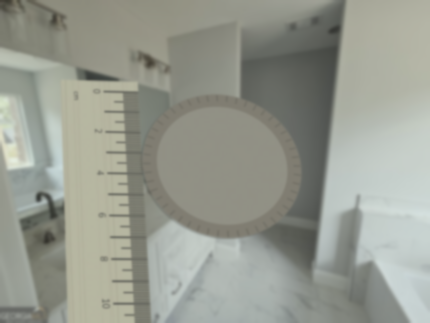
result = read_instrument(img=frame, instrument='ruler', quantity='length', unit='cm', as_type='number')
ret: 7 cm
